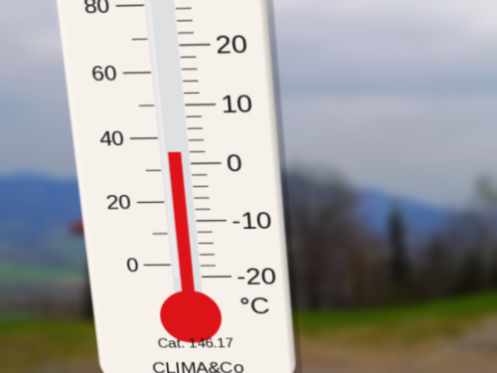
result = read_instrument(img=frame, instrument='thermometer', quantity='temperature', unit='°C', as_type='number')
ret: 2 °C
